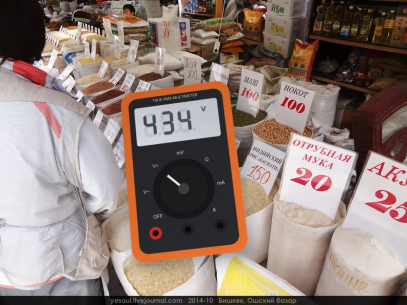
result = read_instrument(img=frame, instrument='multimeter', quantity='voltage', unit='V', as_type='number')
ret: 434 V
